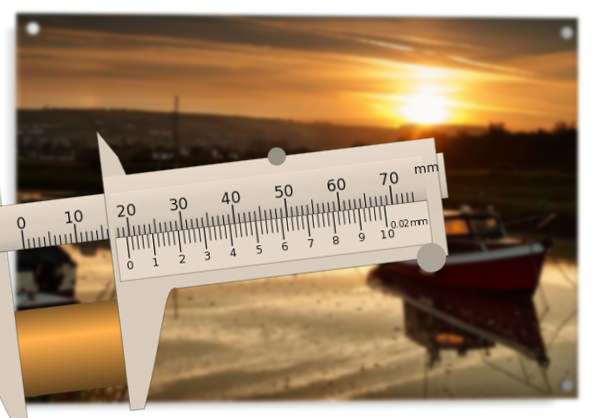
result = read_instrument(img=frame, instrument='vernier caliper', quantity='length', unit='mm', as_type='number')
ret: 19.5 mm
